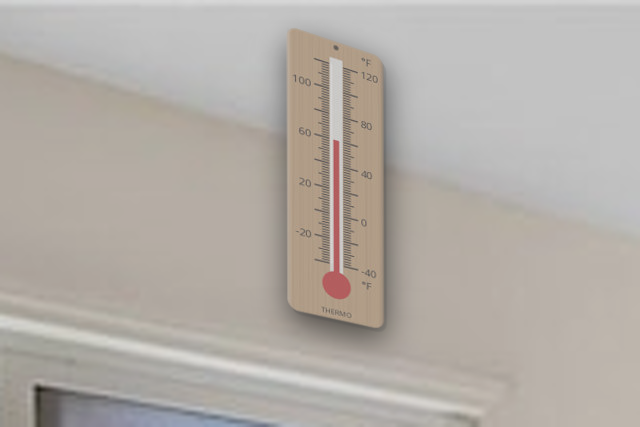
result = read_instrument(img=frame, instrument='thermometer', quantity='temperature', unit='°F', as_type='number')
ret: 60 °F
